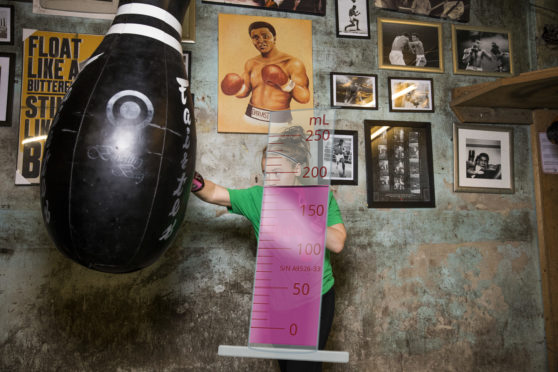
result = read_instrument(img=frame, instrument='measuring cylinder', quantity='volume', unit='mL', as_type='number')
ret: 180 mL
